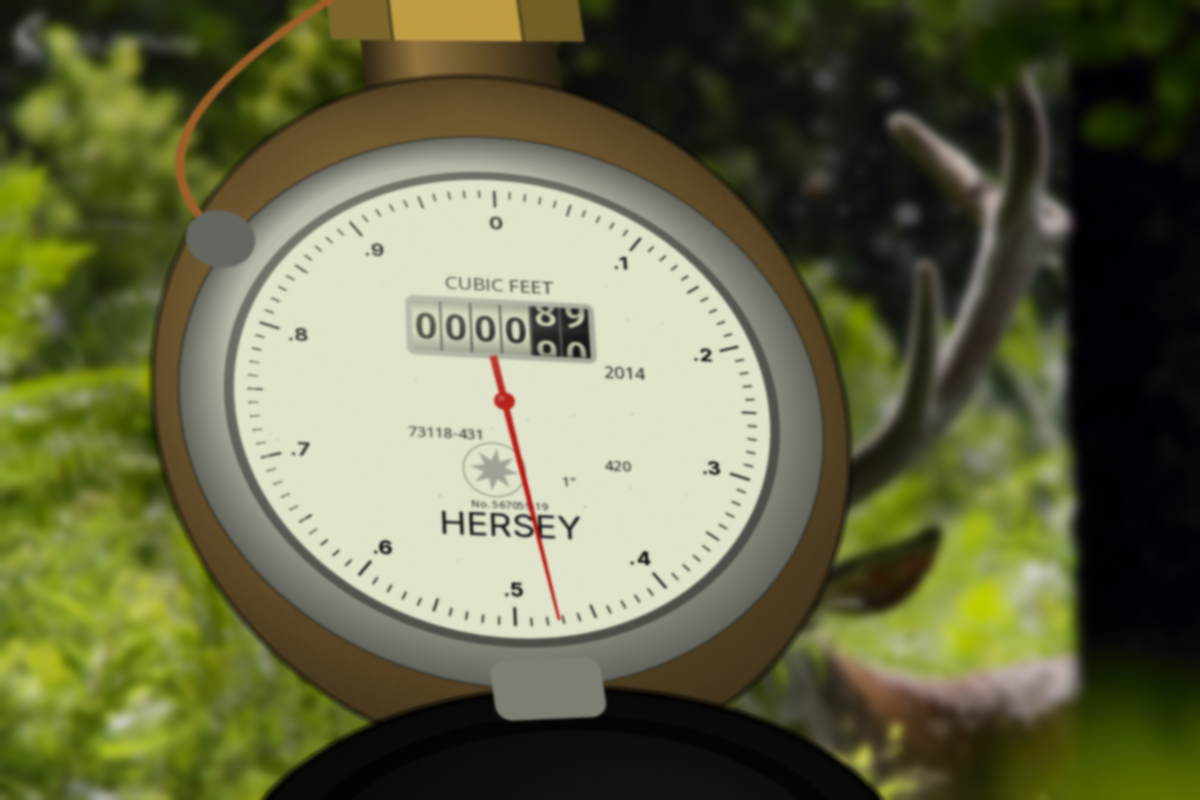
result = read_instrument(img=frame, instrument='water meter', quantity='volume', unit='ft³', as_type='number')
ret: 89.47 ft³
